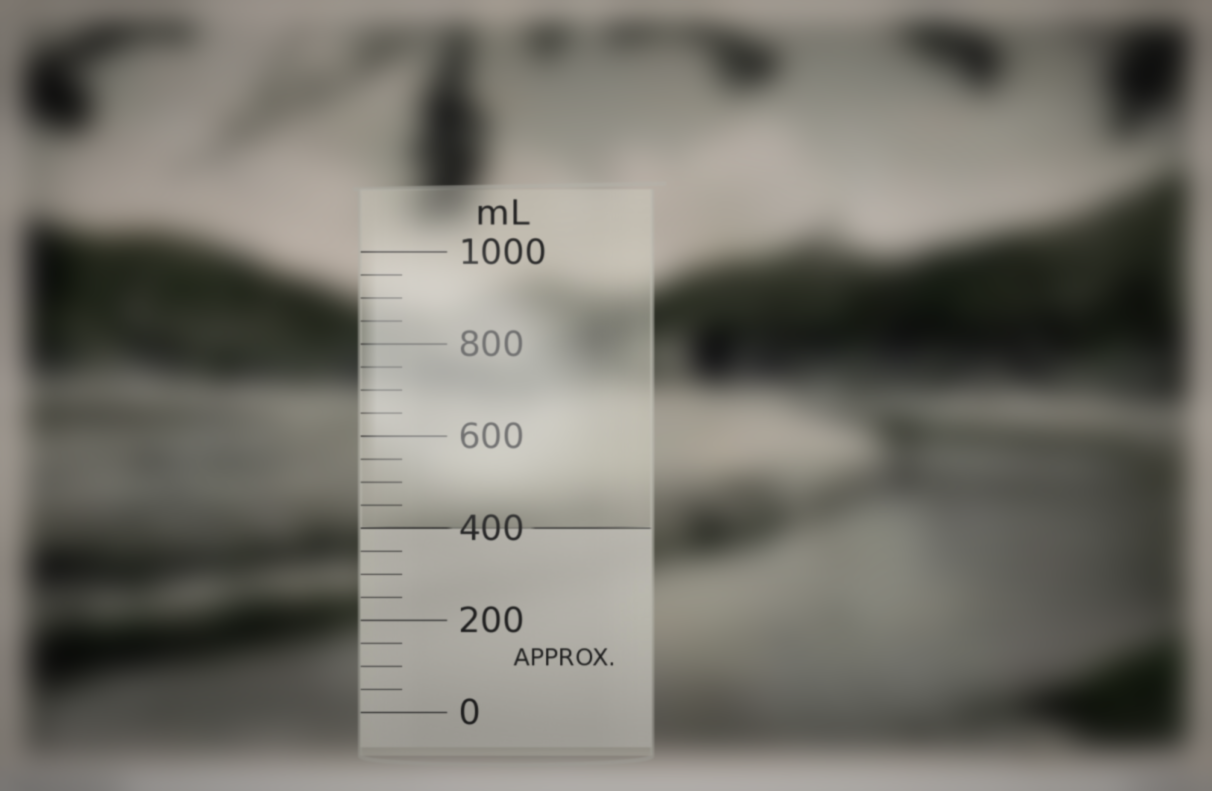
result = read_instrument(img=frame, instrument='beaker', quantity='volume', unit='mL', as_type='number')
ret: 400 mL
